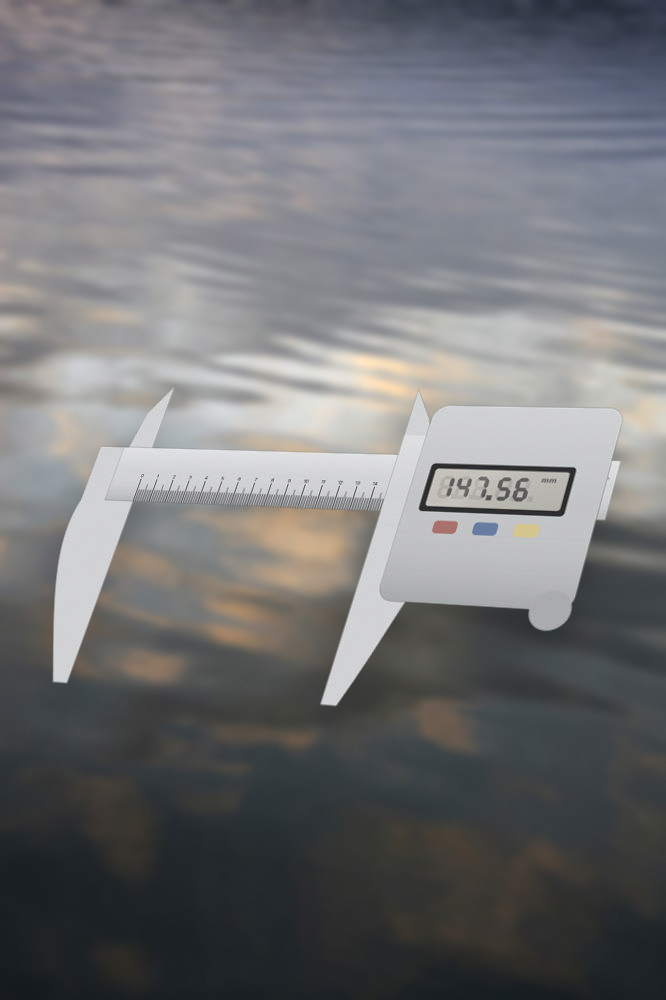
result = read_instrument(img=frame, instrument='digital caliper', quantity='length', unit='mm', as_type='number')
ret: 147.56 mm
